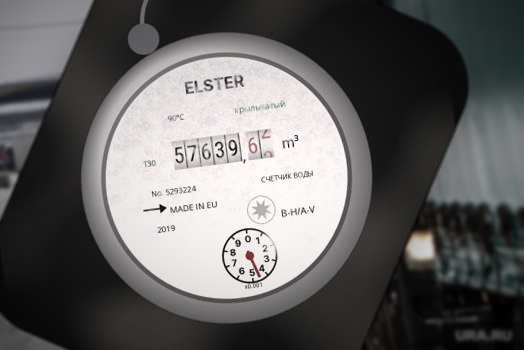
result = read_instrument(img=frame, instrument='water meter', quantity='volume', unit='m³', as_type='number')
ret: 57639.624 m³
